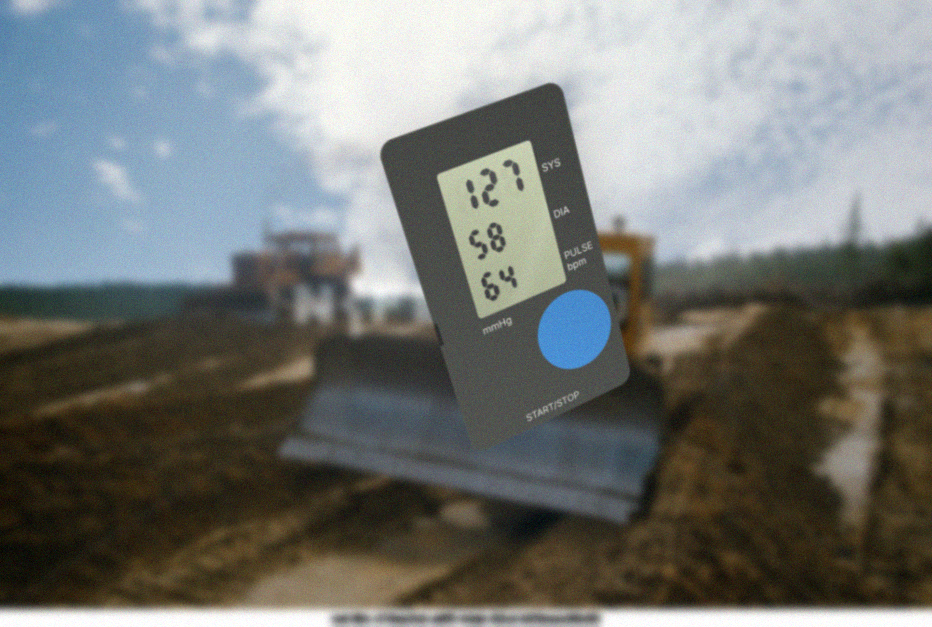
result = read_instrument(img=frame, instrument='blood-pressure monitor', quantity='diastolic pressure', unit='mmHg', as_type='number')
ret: 58 mmHg
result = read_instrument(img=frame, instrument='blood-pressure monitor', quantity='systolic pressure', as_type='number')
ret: 127 mmHg
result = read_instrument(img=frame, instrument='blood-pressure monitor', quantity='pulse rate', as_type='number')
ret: 64 bpm
